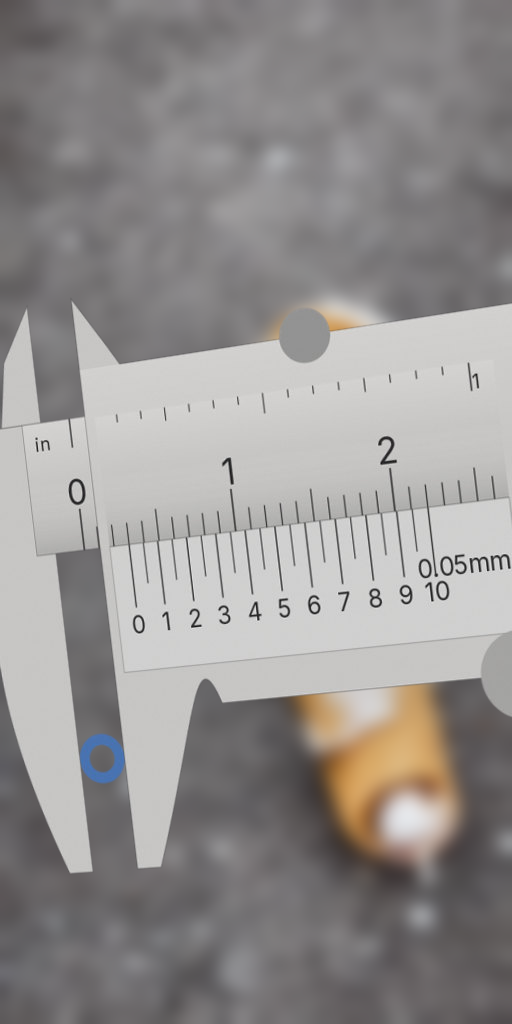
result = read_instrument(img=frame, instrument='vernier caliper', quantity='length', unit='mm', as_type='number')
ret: 3.0 mm
